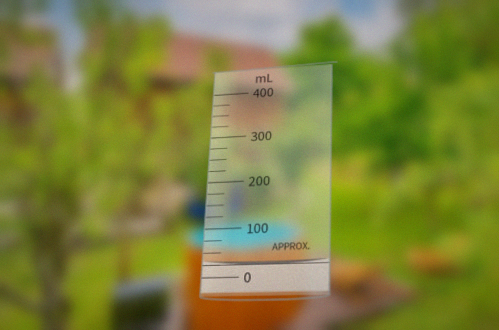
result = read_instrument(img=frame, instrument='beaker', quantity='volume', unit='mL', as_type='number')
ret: 25 mL
